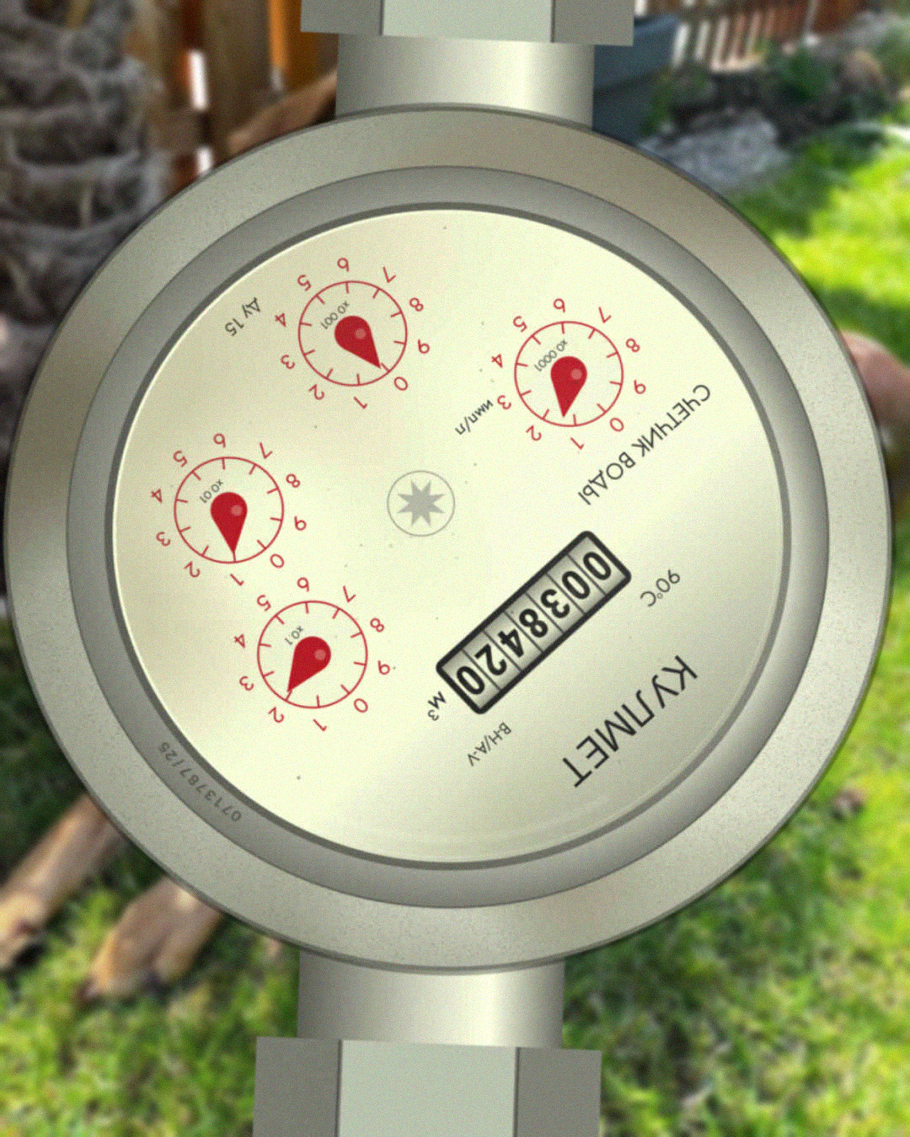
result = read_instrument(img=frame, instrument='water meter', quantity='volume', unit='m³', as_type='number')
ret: 38420.2101 m³
